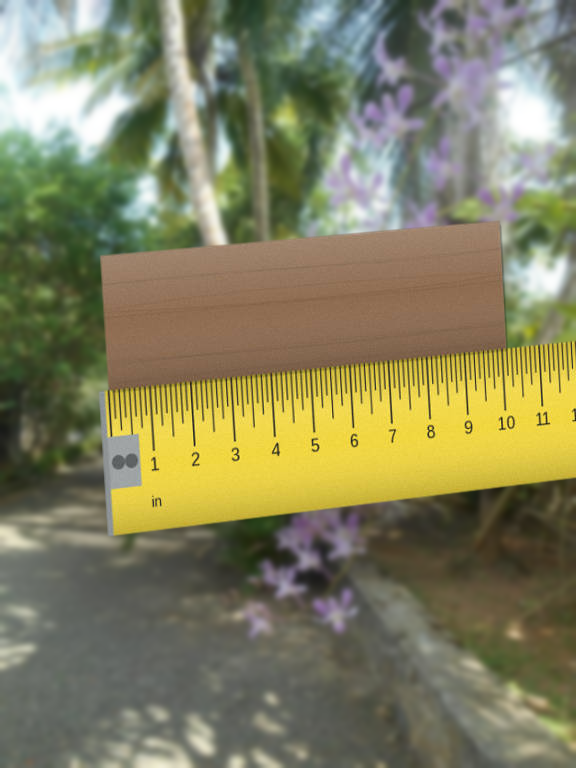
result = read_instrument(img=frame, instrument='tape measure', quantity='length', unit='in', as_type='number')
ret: 10.125 in
